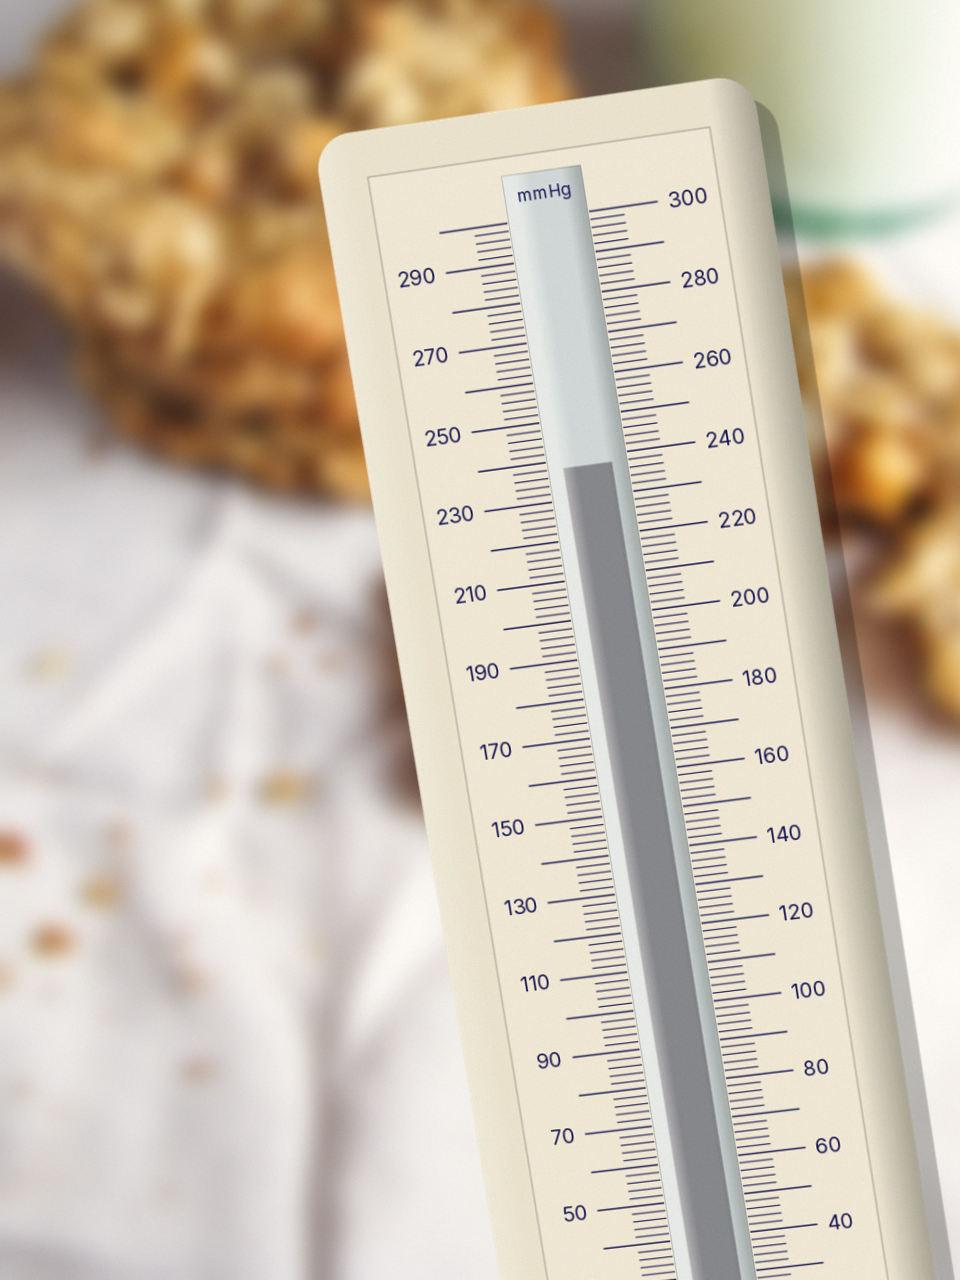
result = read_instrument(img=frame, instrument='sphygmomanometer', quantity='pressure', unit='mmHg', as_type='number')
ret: 238 mmHg
